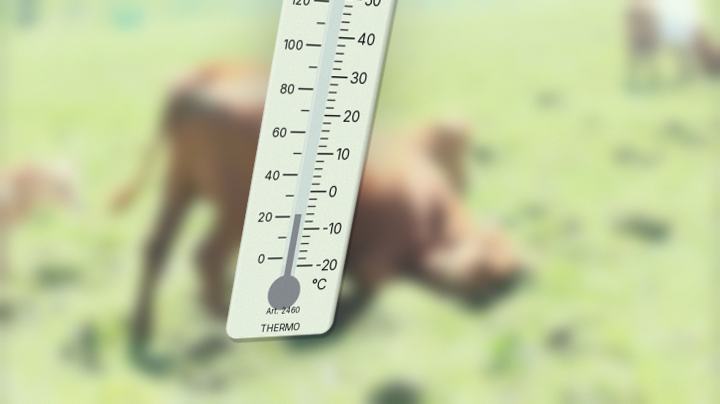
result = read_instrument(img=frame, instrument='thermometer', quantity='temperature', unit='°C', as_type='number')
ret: -6 °C
